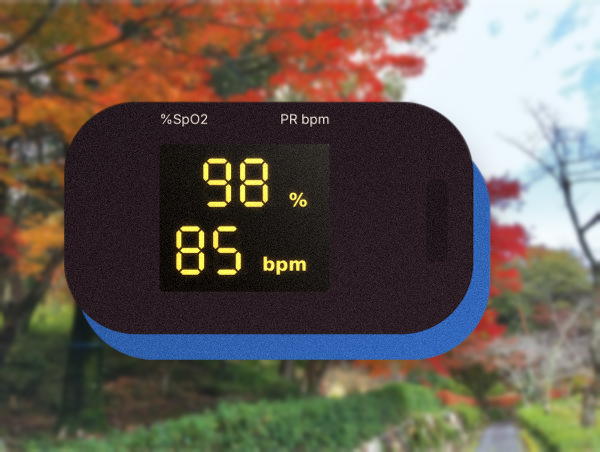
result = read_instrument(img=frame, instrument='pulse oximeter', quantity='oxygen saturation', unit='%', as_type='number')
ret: 98 %
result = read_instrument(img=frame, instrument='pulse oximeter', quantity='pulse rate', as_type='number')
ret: 85 bpm
